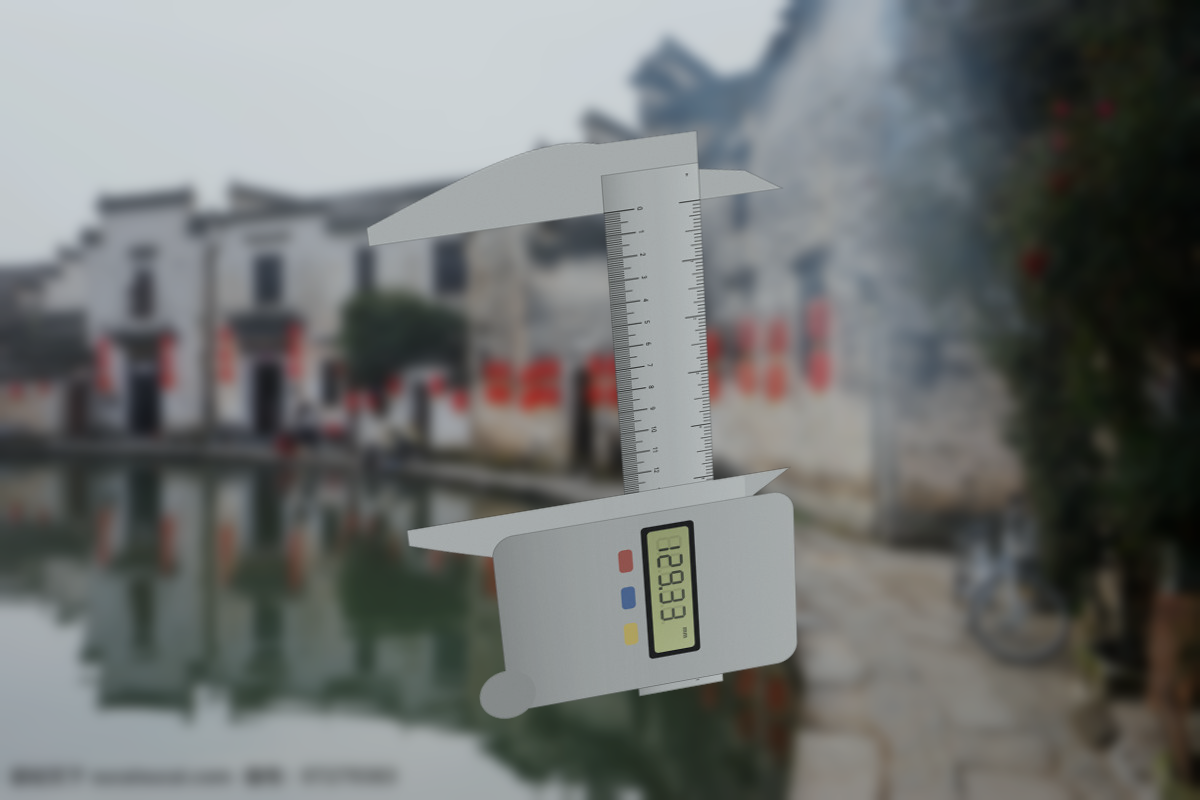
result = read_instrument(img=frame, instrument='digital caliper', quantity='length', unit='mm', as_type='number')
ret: 129.33 mm
